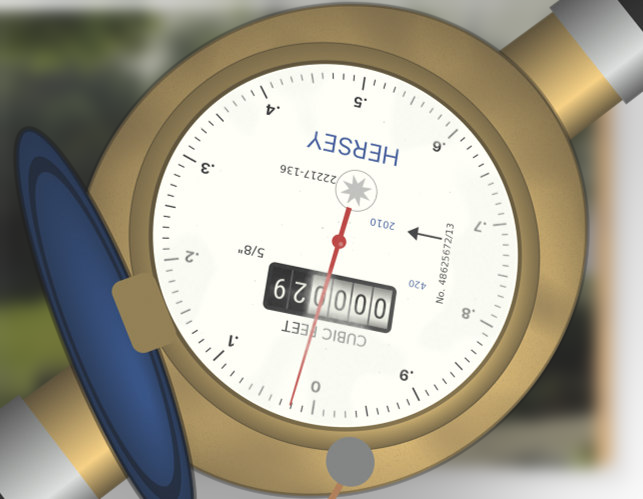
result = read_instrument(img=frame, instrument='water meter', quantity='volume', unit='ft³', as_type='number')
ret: 29.02 ft³
